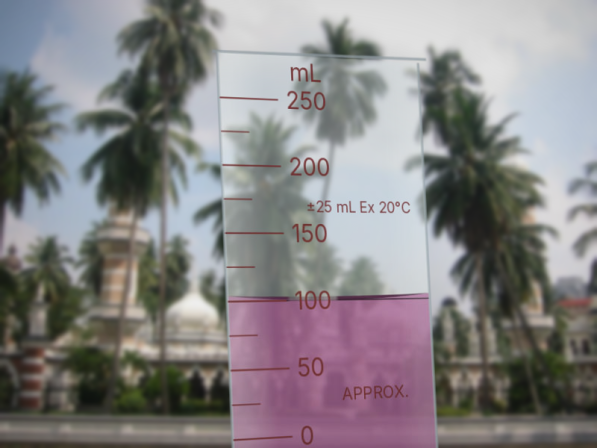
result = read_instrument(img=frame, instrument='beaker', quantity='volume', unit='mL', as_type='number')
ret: 100 mL
